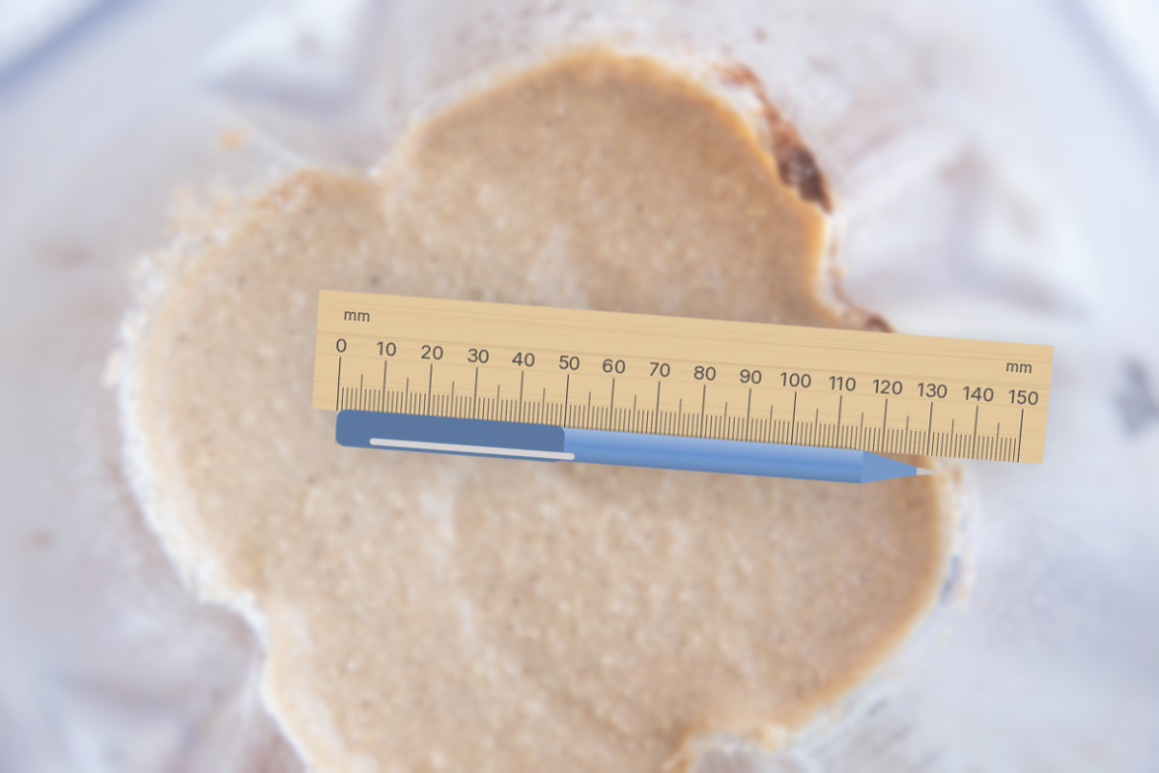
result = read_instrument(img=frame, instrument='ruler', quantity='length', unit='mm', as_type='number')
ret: 132 mm
